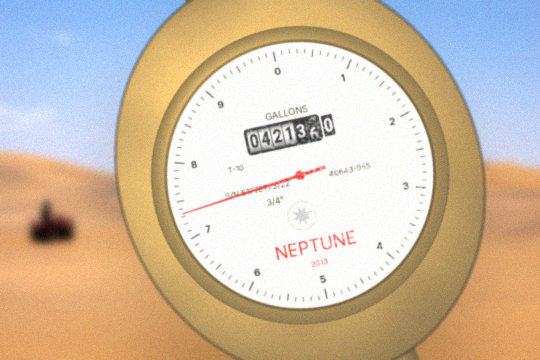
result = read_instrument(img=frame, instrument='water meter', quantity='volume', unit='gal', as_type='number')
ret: 421357.3 gal
